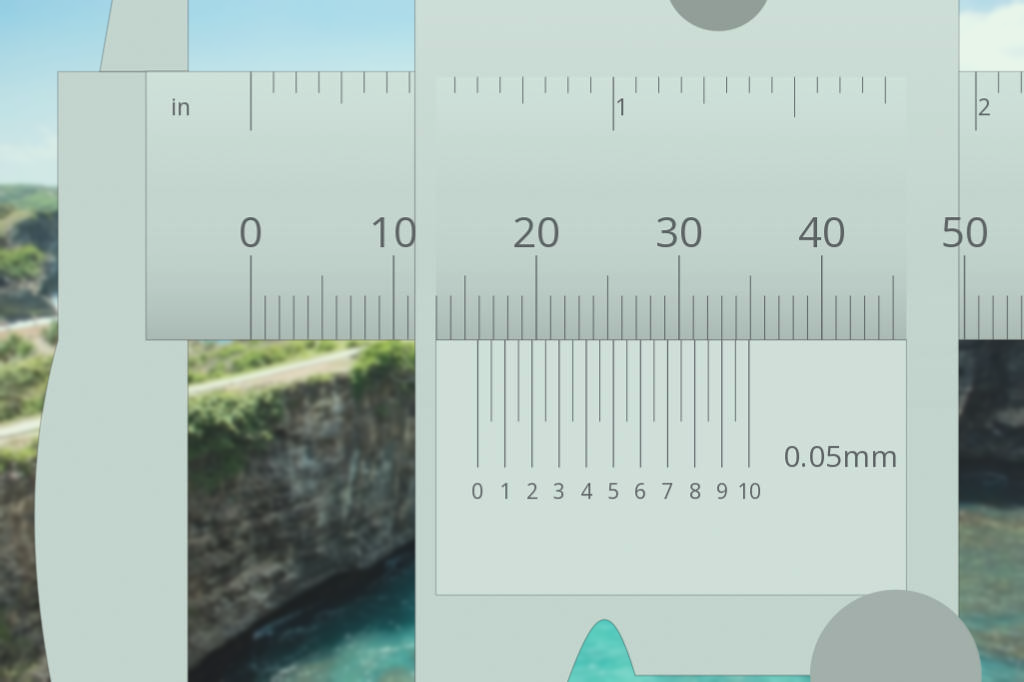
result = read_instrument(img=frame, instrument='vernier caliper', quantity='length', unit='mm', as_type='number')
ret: 15.9 mm
